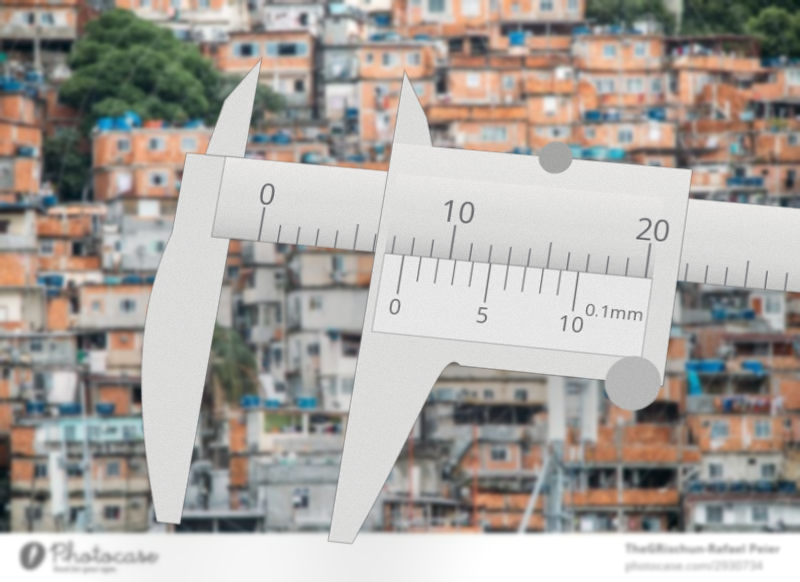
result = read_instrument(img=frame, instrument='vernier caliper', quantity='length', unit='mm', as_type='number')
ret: 7.6 mm
